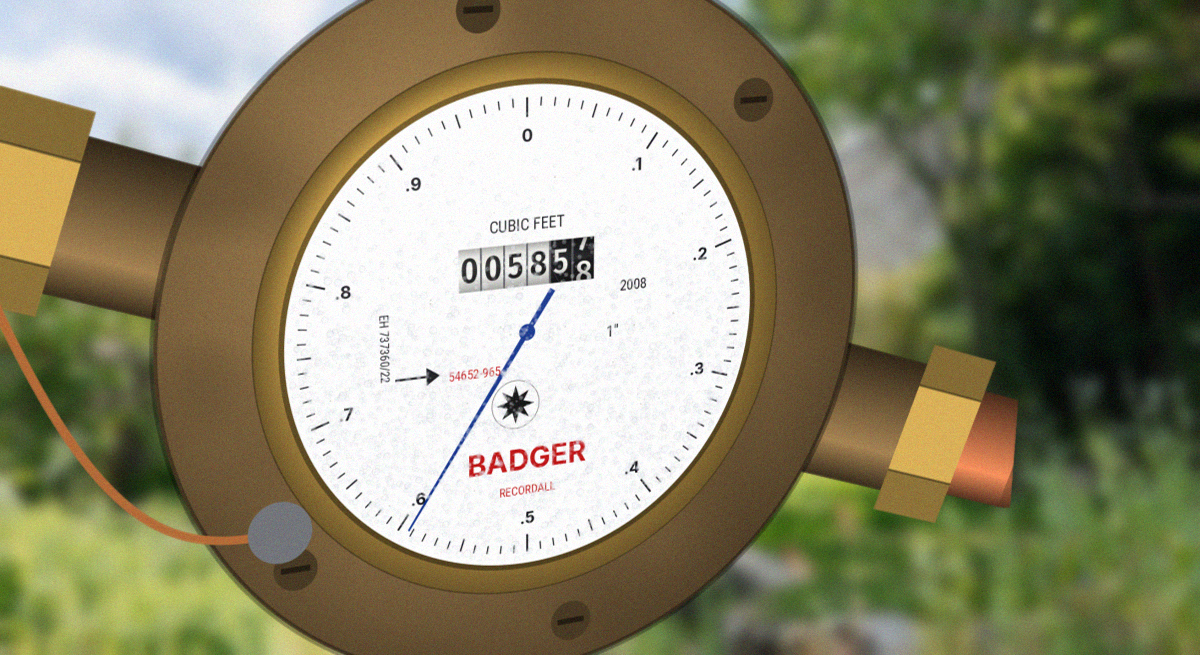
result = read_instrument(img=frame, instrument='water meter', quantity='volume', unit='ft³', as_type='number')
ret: 5857.59 ft³
